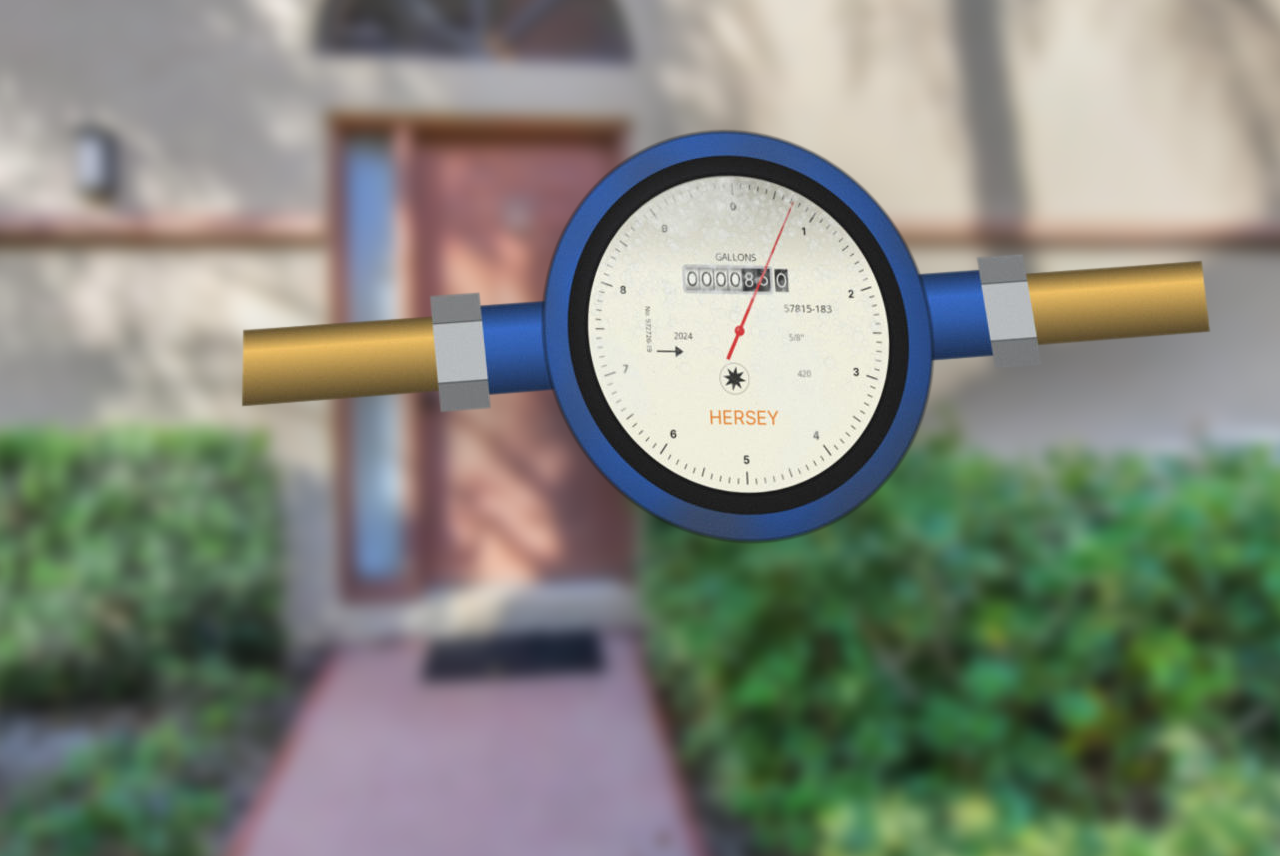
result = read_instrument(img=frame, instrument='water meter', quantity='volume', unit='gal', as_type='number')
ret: 860.7 gal
